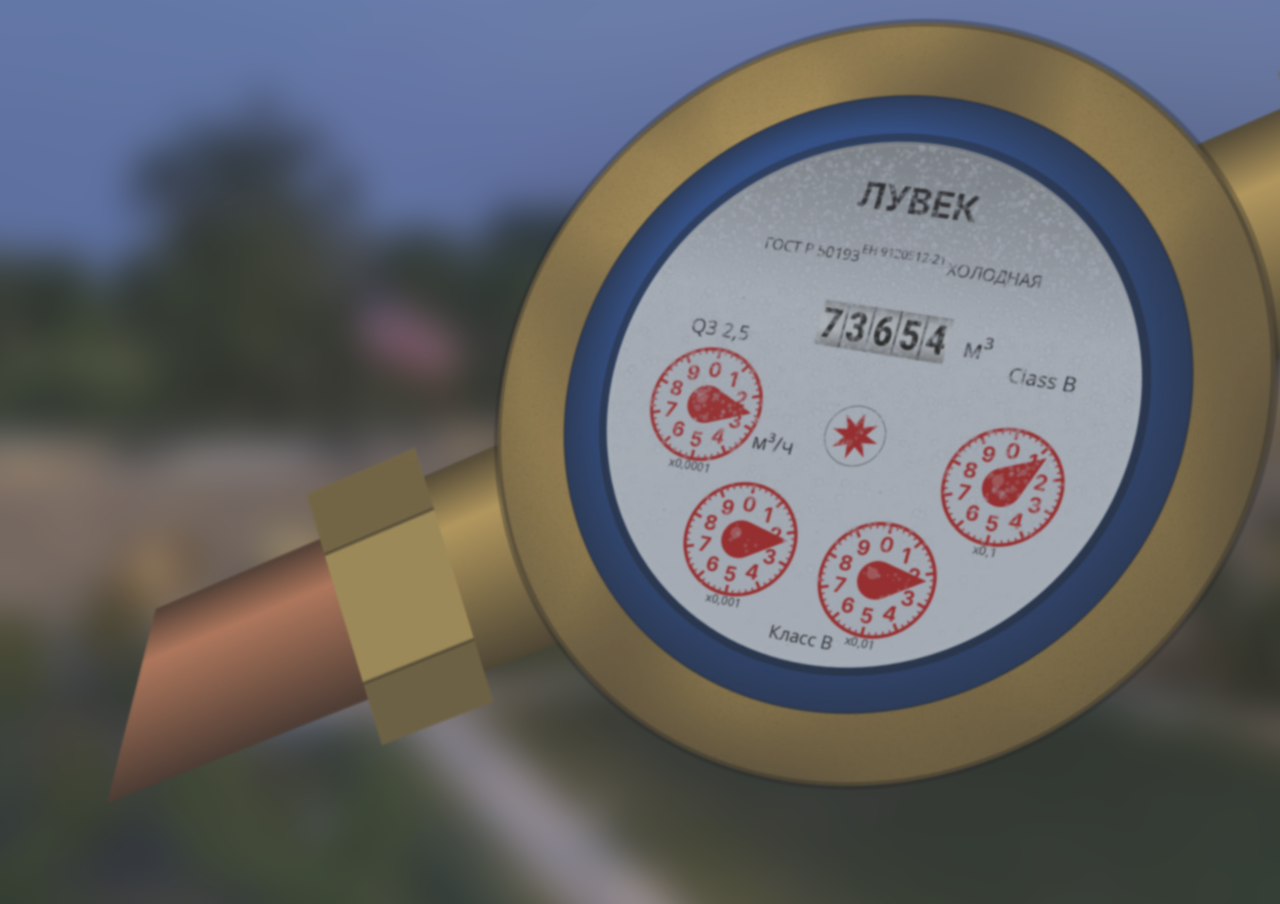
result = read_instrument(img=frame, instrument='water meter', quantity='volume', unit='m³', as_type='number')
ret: 73654.1222 m³
